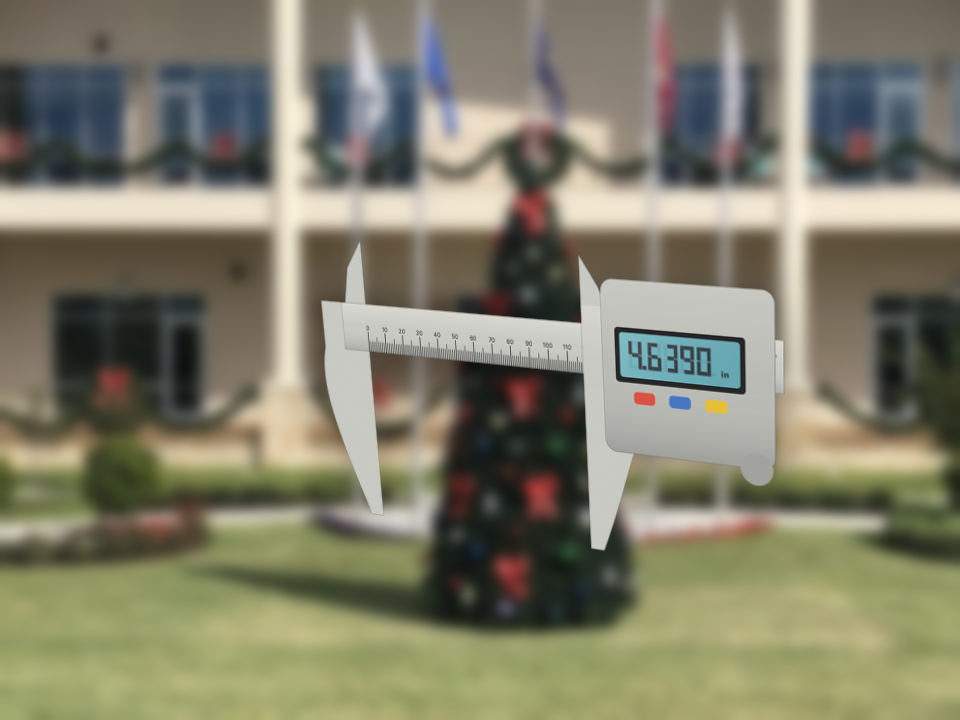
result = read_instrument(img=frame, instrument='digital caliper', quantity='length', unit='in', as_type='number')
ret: 4.6390 in
